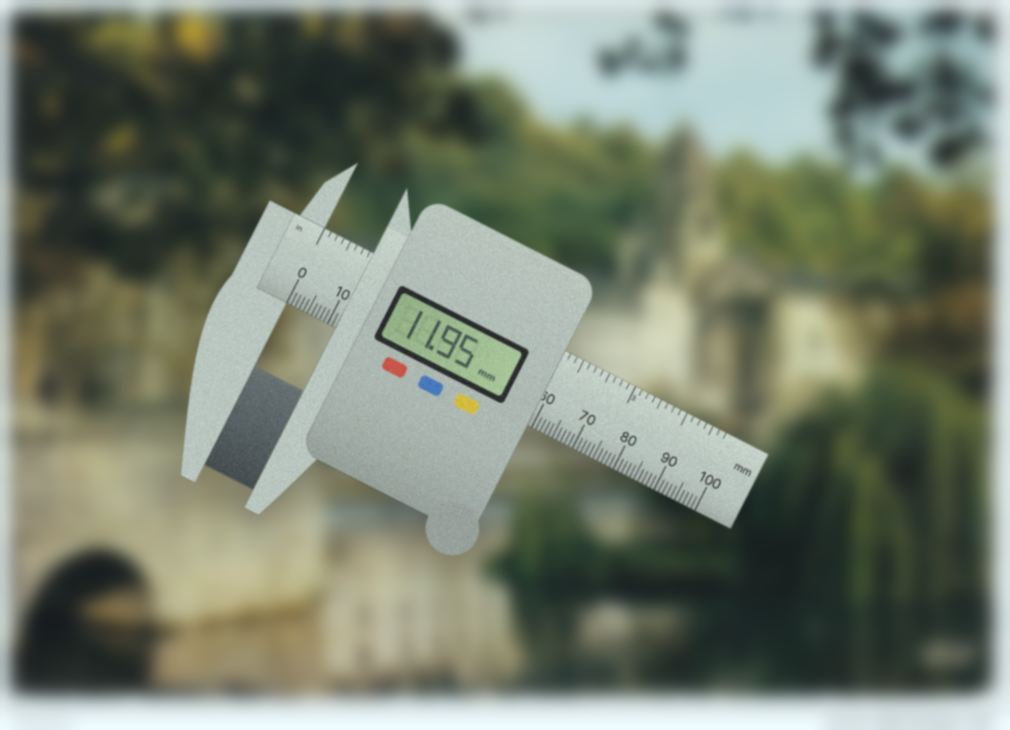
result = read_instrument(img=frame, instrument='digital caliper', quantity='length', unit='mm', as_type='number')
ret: 11.95 mm
